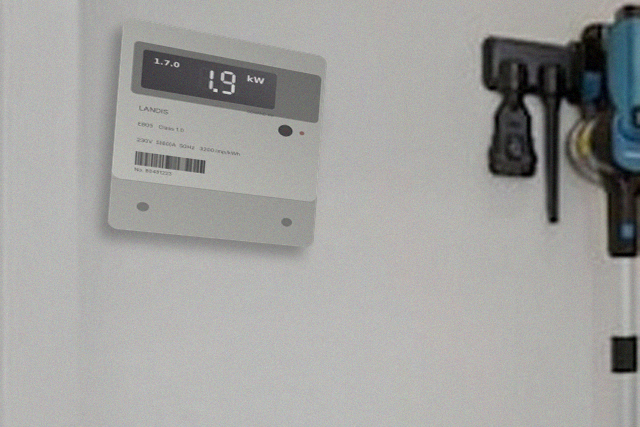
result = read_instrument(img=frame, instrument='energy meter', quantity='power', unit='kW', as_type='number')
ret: 1.9 kW
